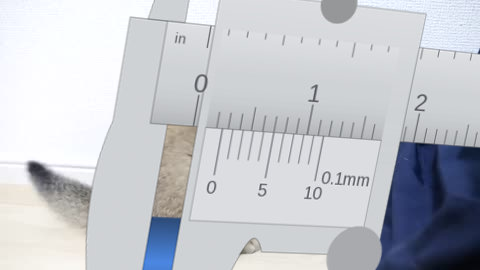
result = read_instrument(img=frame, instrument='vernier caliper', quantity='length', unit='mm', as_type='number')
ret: 2.5 mm
